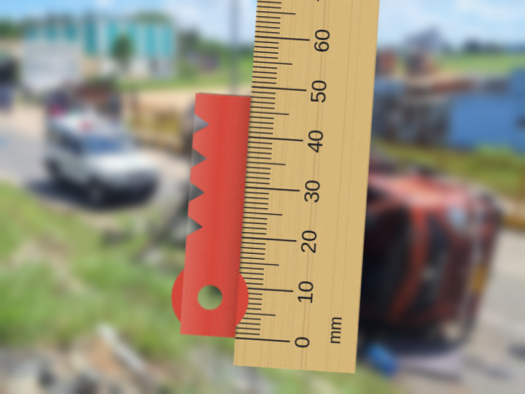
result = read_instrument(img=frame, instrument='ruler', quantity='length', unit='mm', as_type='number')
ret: 48 mm
